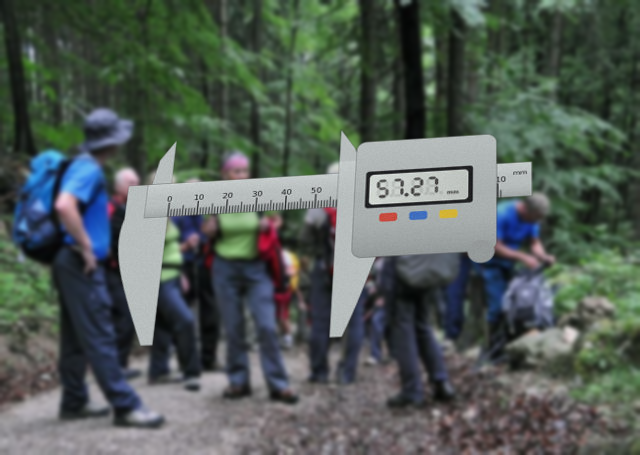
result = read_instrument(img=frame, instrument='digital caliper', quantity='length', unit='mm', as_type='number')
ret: 57.27 mm
